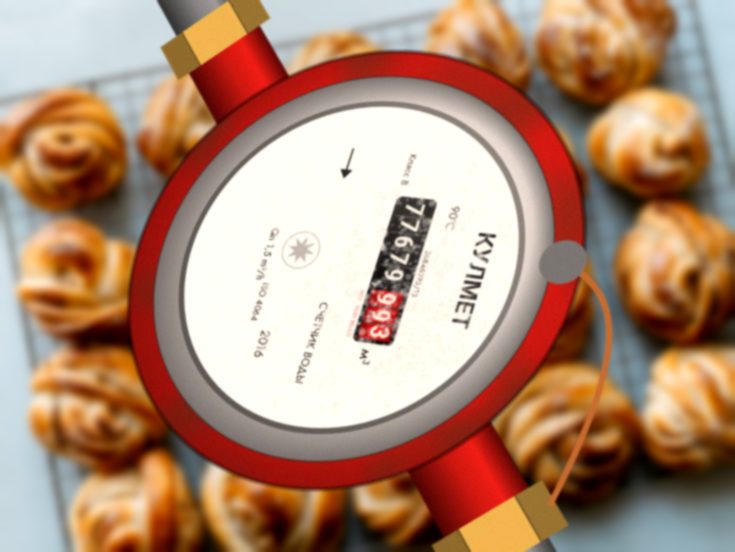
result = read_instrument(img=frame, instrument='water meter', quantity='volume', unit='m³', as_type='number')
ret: 77679.993 m³
